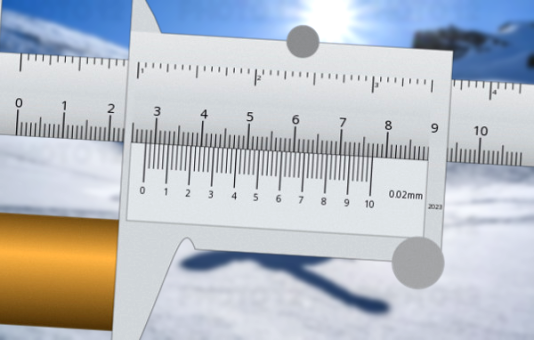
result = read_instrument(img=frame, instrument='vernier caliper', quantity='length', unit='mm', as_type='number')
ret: 28.0 mm
